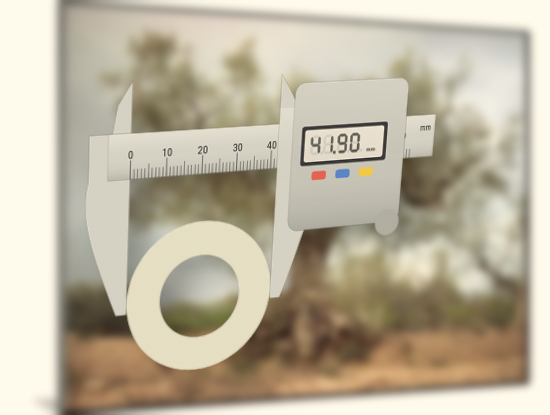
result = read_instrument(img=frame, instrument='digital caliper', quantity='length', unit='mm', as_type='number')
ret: 41.90 mm
